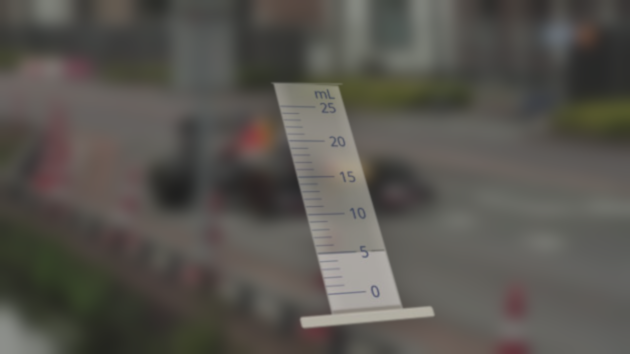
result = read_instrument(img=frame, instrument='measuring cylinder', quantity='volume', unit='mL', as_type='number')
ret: 5 mL
